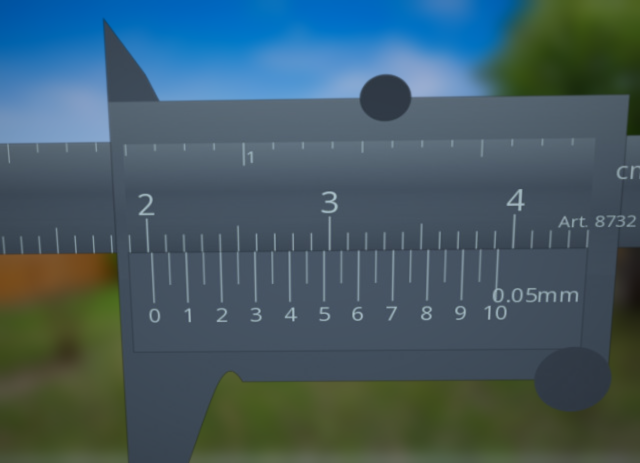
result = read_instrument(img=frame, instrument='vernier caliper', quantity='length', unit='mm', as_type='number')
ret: 20.2 mm
